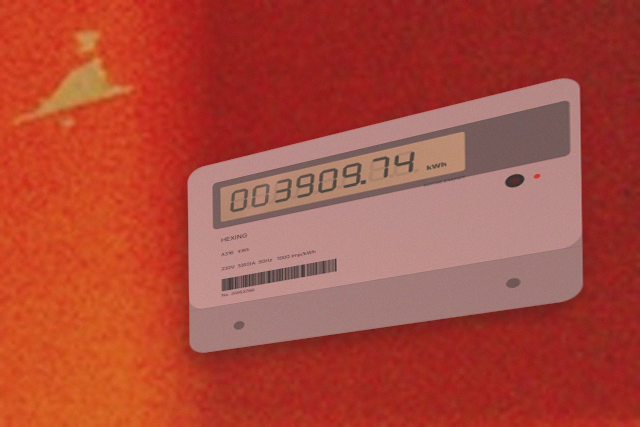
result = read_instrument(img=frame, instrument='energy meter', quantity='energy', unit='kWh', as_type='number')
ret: 3909.74 kWh
